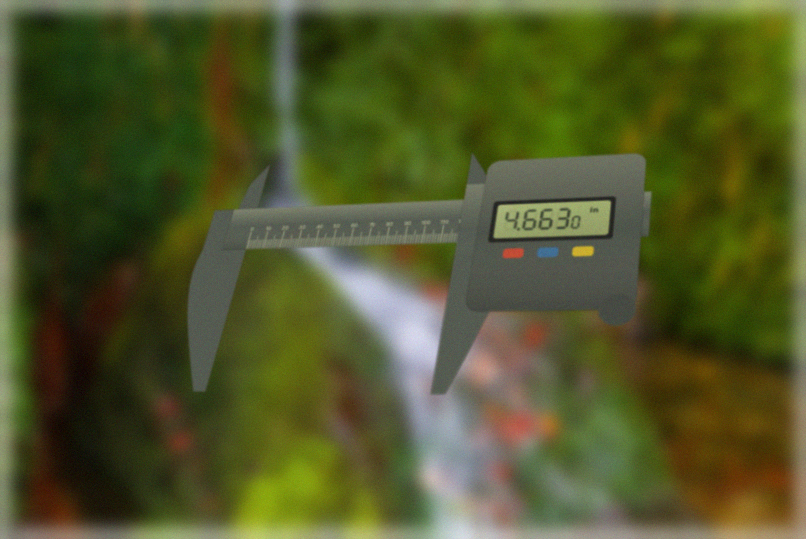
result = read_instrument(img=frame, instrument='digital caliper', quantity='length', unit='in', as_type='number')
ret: 4.6630 in
